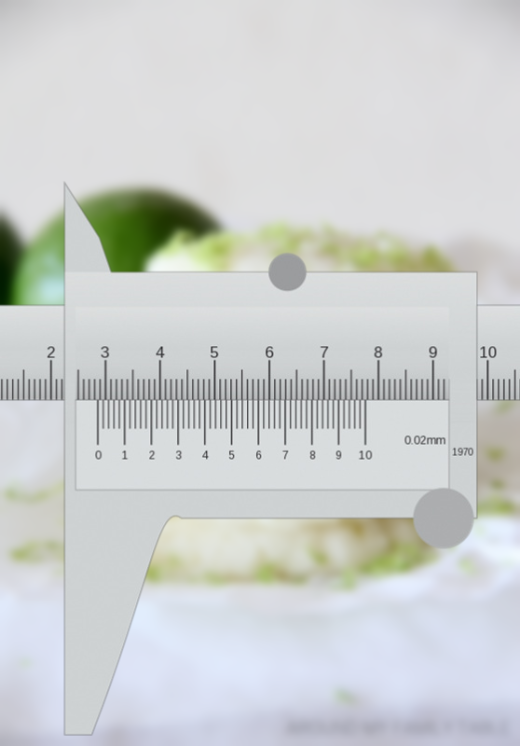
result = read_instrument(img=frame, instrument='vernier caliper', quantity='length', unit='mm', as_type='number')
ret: 28.6 mm
